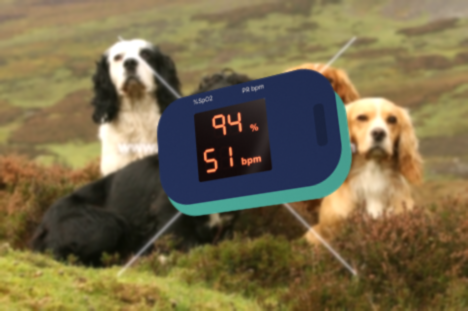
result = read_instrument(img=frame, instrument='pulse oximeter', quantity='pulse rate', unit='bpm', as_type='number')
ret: 51 bpm
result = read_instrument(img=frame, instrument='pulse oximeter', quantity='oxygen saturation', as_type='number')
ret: 94 %
